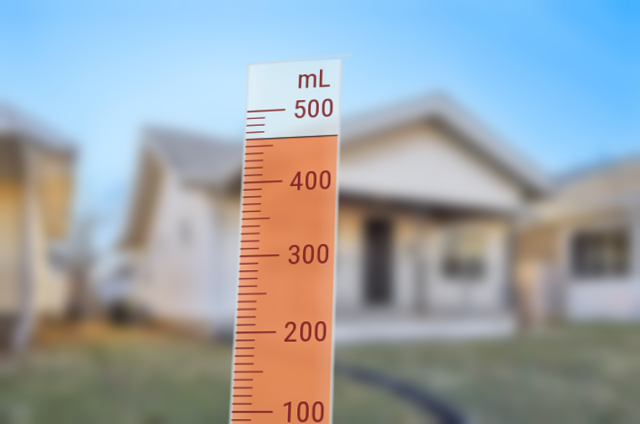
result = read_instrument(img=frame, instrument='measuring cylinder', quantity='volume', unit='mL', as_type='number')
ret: 460 mL
